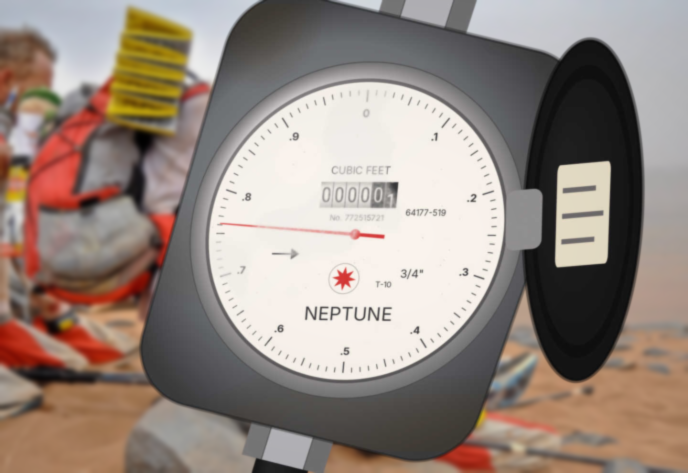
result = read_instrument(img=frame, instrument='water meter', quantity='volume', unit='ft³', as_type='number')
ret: 0.76 ft³
